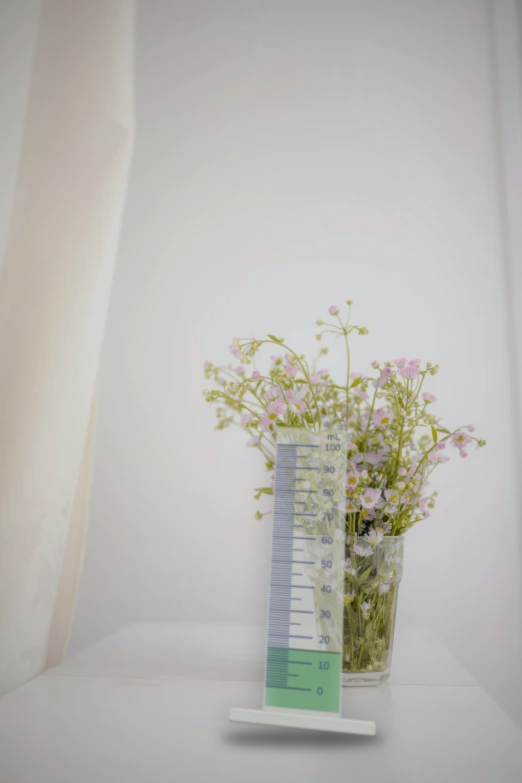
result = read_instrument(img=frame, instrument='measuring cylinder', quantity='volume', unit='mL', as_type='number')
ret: 15 mL
